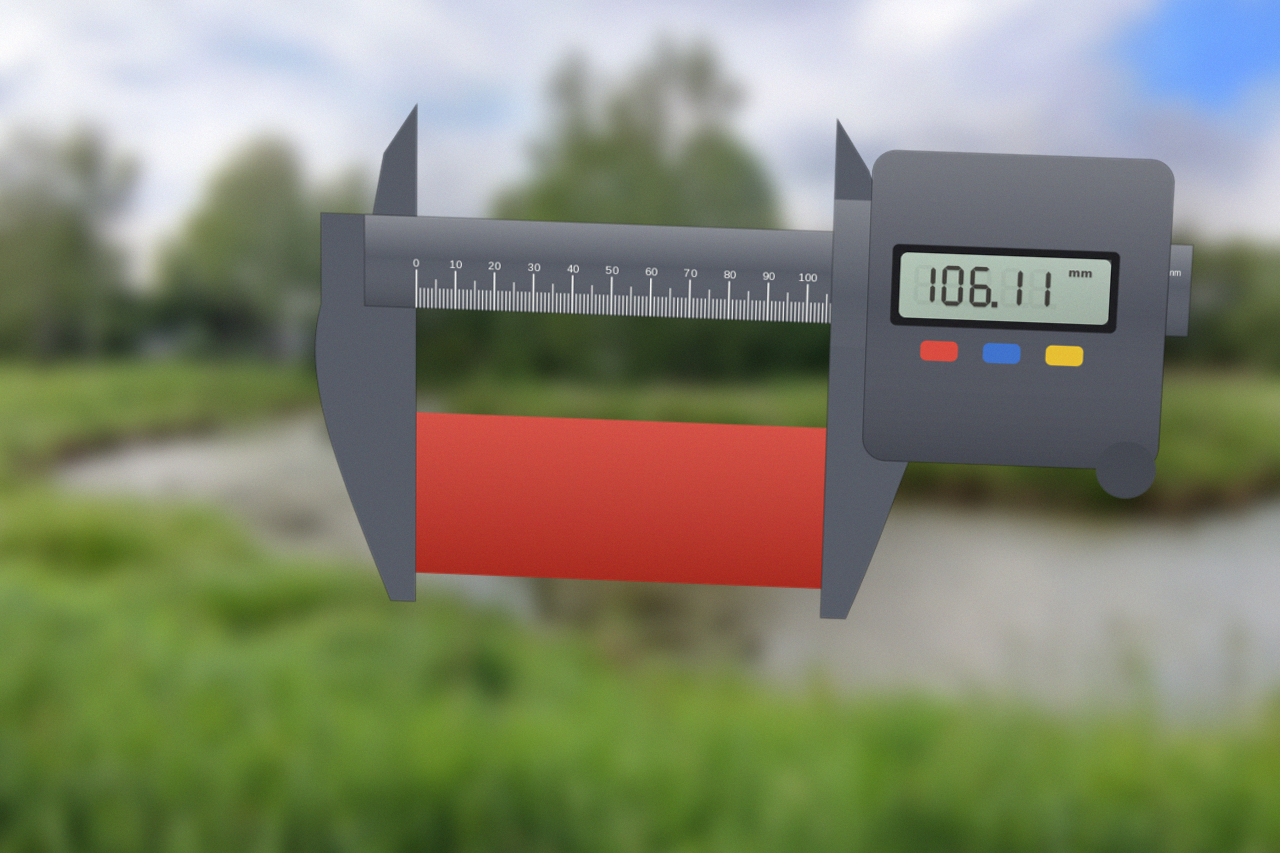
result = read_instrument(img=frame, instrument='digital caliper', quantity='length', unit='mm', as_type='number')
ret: 106.11 mm
